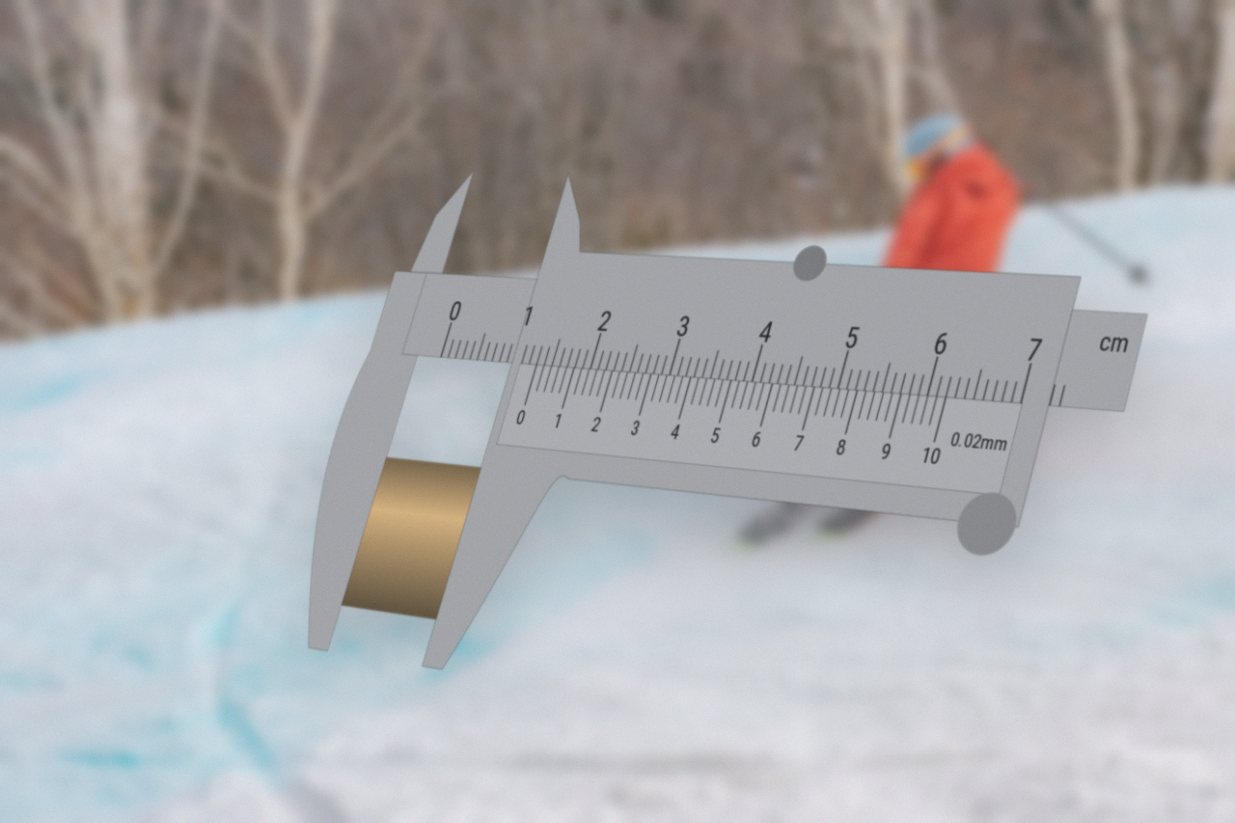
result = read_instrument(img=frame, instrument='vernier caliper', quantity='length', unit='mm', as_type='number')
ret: 13.0 mm
